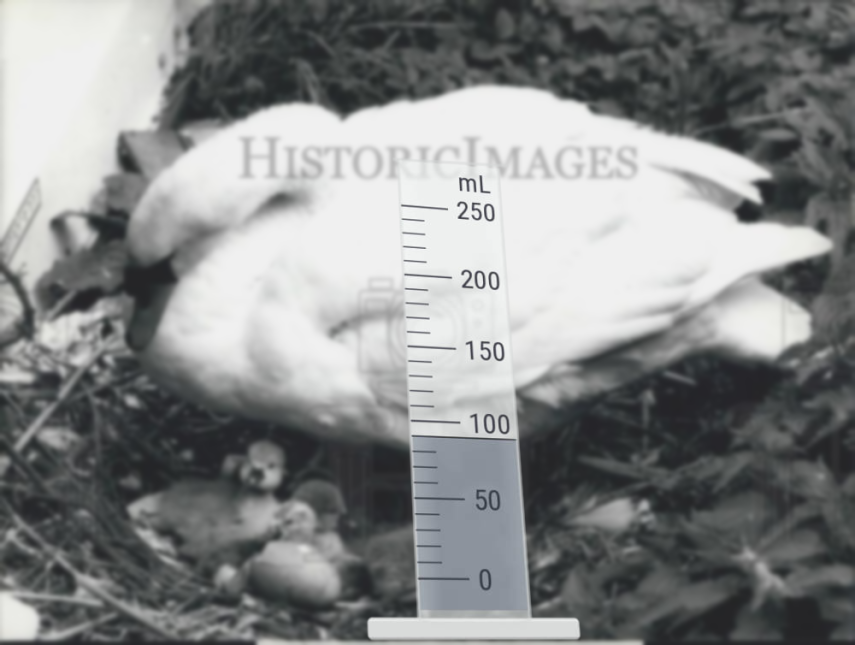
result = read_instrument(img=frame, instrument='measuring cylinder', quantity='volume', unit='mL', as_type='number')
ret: 90 mL
